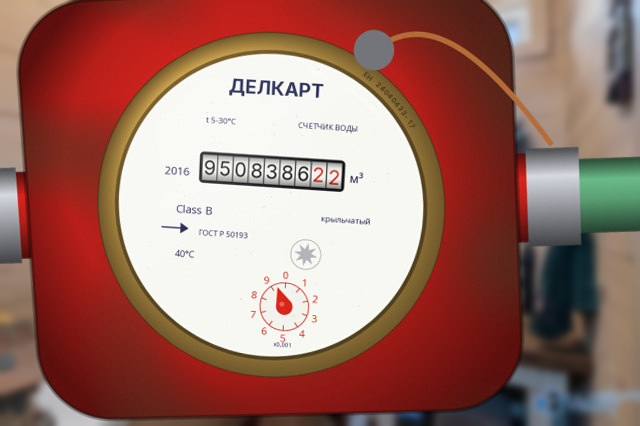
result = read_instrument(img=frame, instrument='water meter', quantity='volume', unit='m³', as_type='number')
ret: 9508386.219 m³
